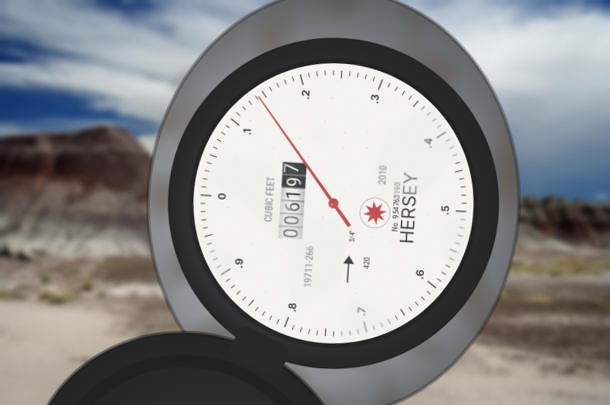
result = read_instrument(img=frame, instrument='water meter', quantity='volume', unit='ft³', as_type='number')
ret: 6197.14 ft³
